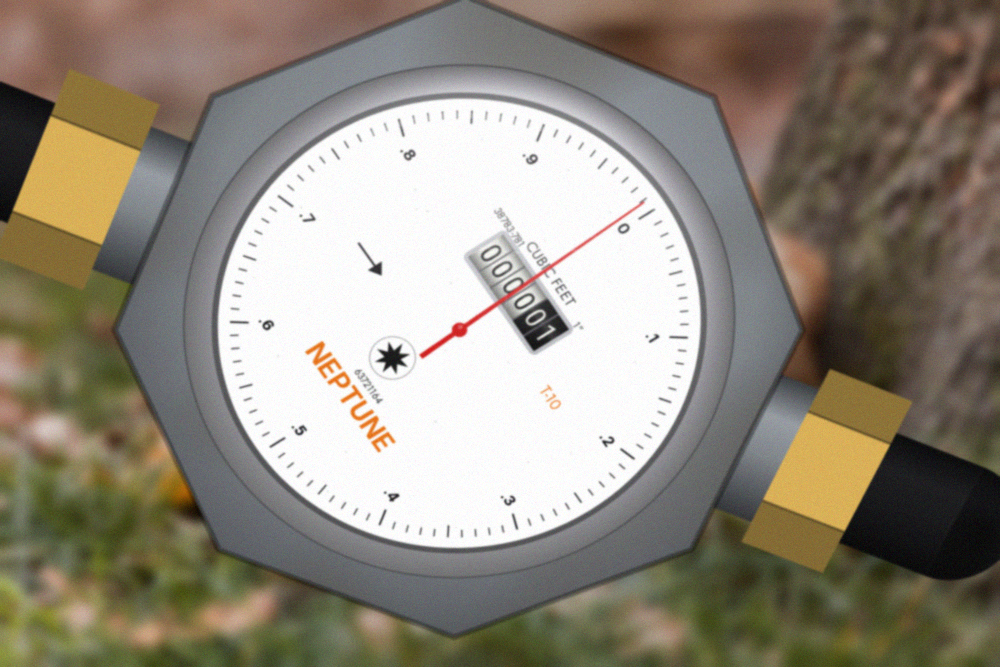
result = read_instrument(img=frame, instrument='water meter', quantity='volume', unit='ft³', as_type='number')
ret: 0.99 ft³
